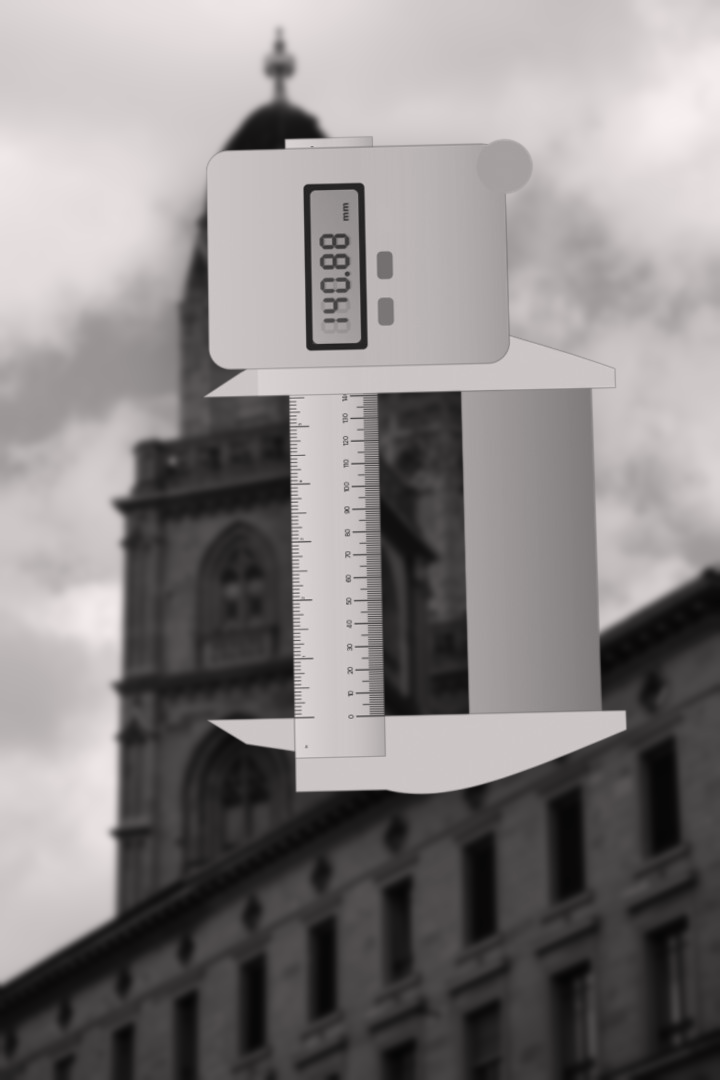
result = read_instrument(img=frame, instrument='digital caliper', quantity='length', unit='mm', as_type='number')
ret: 140.88 mm
